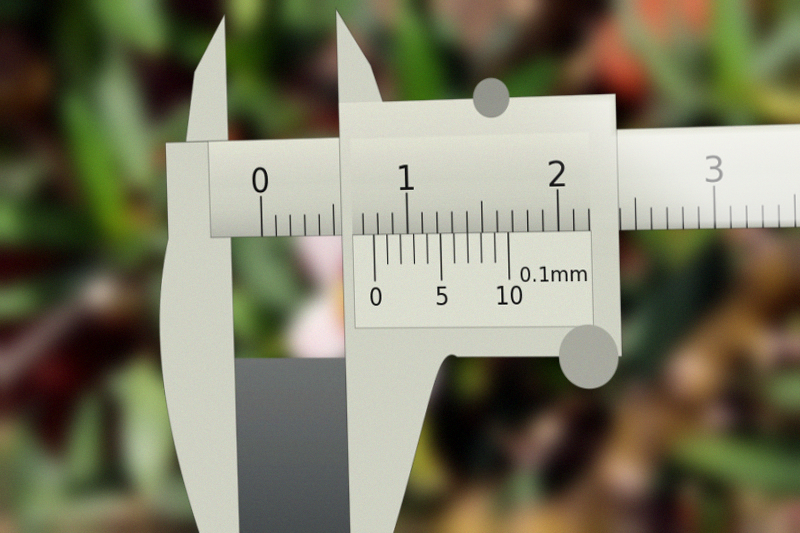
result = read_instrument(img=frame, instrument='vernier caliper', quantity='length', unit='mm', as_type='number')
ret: 7.7 mm
